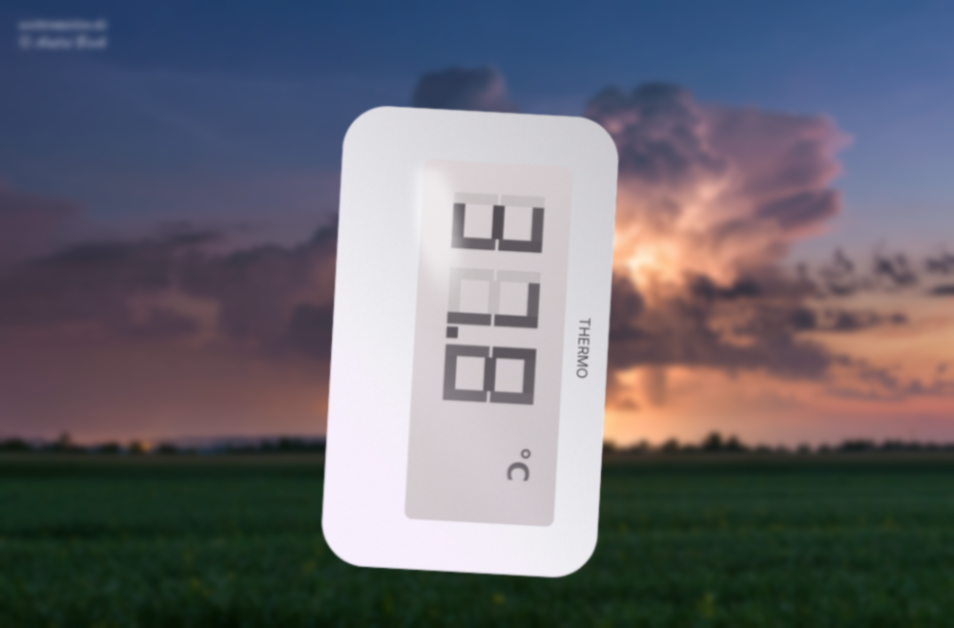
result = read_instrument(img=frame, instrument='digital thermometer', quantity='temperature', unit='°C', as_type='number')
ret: 37.8 °C
